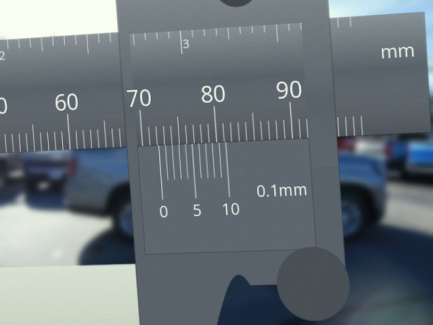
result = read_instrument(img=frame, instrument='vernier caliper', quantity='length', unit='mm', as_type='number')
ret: 72.2 mm
